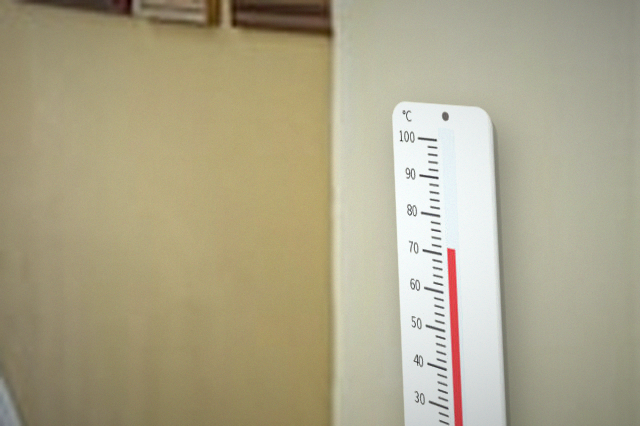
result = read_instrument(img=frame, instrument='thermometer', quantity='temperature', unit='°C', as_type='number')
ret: 72 °C
